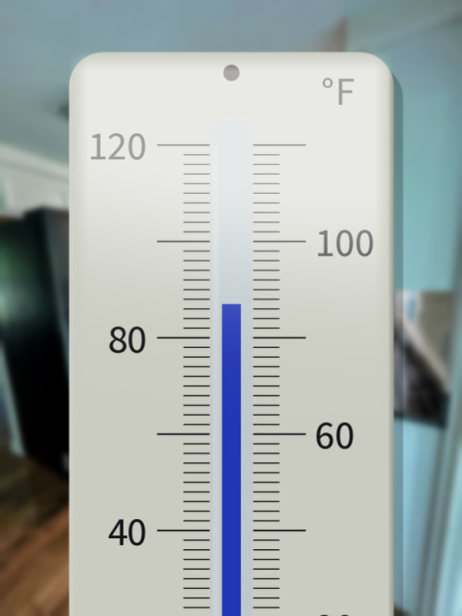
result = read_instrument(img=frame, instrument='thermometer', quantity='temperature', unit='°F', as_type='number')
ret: 87 °F
